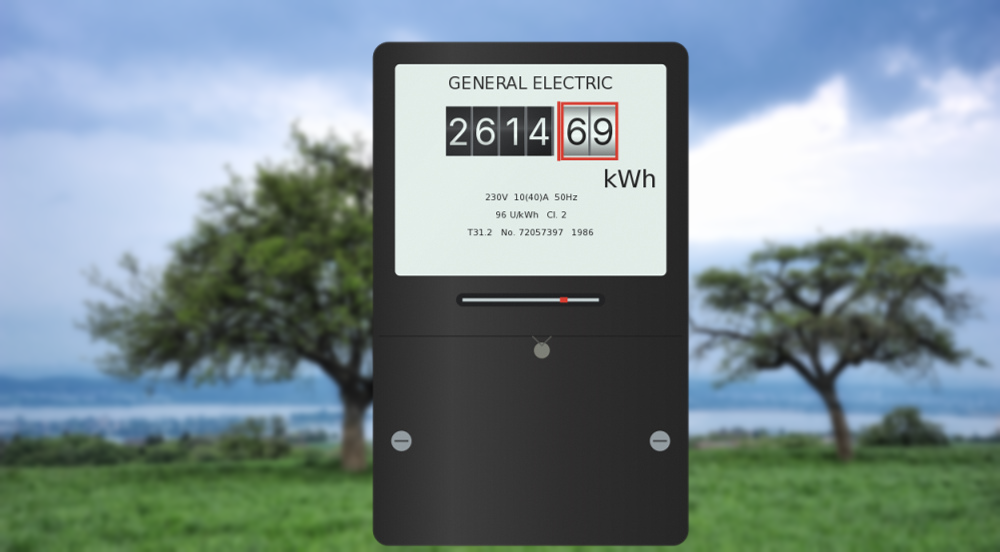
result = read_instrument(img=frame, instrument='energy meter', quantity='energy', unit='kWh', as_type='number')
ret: 2614.69 kWh
